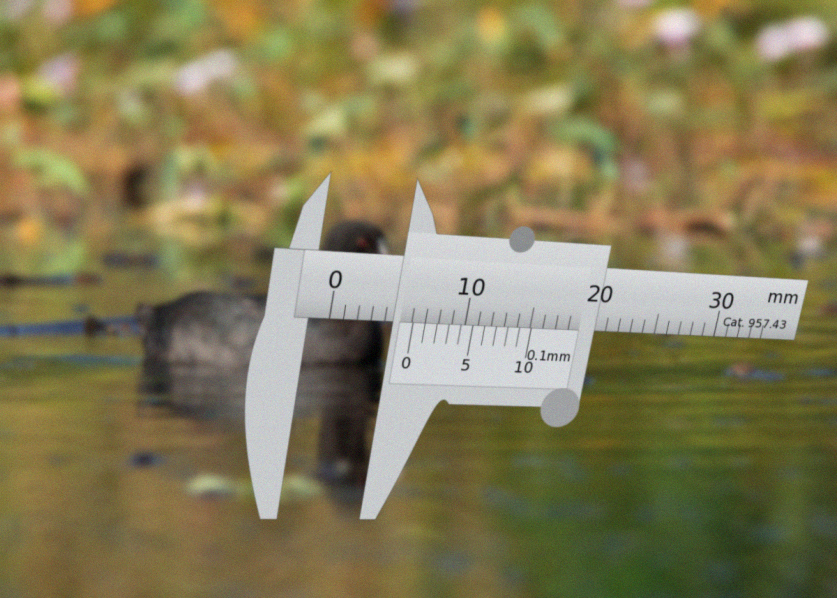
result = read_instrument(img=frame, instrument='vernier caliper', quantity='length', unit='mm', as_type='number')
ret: 6.1 mm
